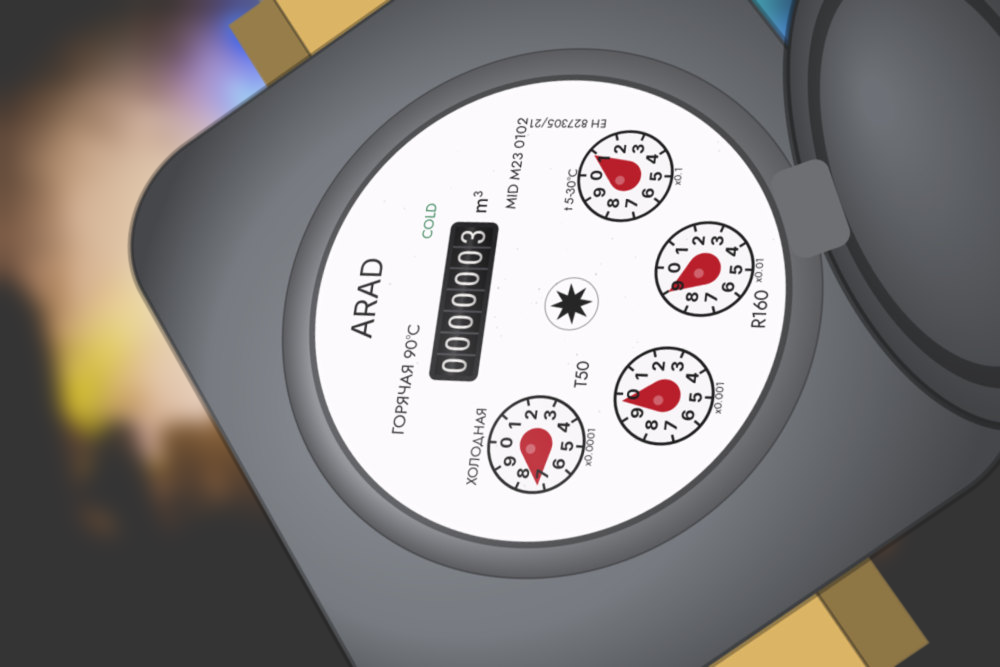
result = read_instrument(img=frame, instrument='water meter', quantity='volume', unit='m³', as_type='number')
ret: 3.0897 m³
